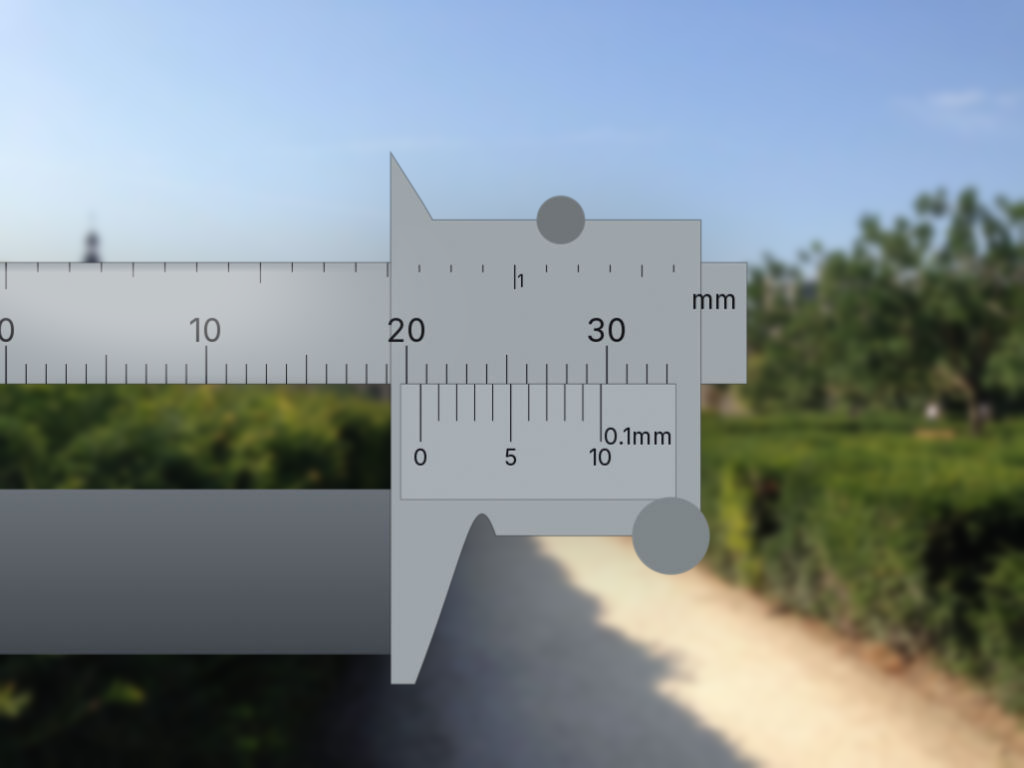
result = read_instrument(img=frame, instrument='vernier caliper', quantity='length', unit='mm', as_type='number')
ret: 20.7 mm
